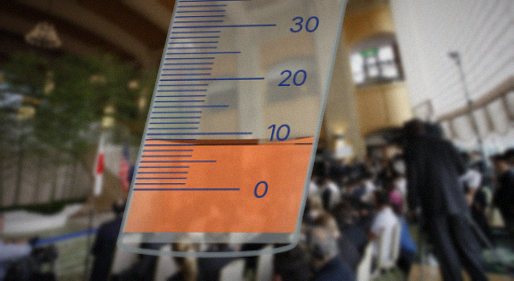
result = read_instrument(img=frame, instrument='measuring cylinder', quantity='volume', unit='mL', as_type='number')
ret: 8 mL
